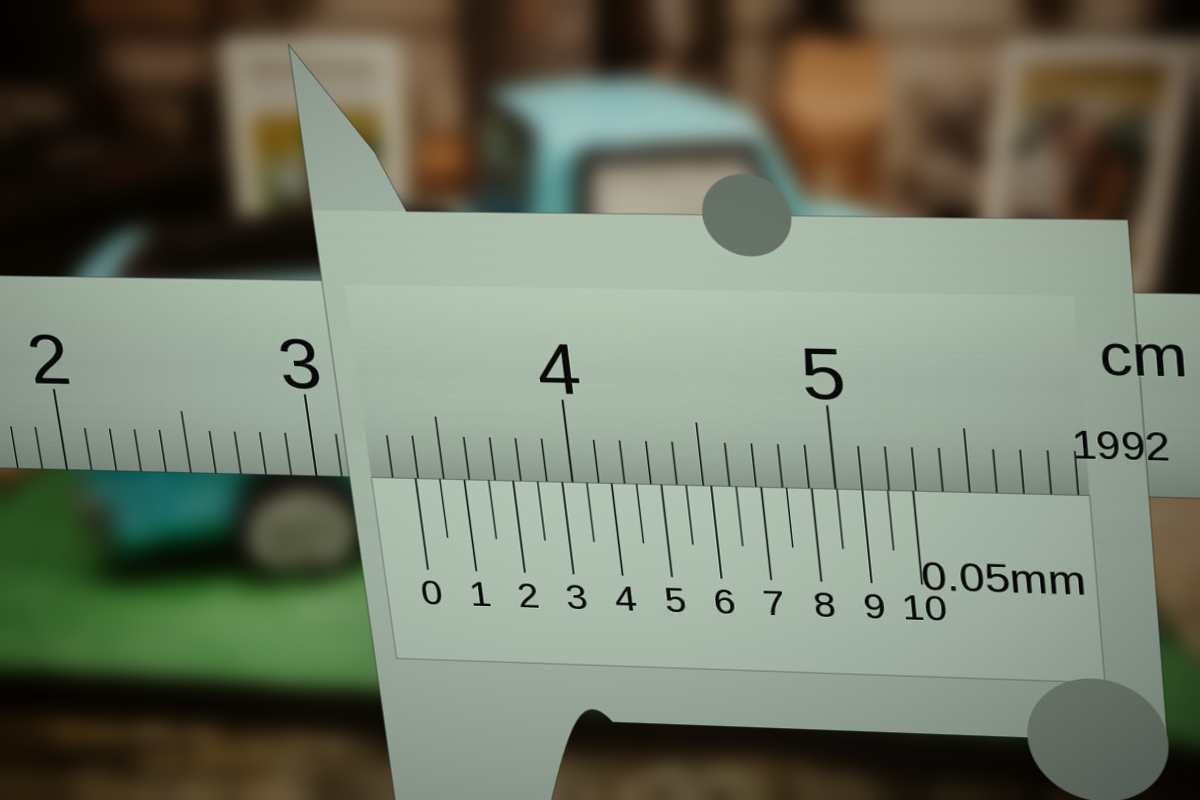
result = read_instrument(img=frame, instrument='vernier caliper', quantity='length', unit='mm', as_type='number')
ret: 33.90 mm
